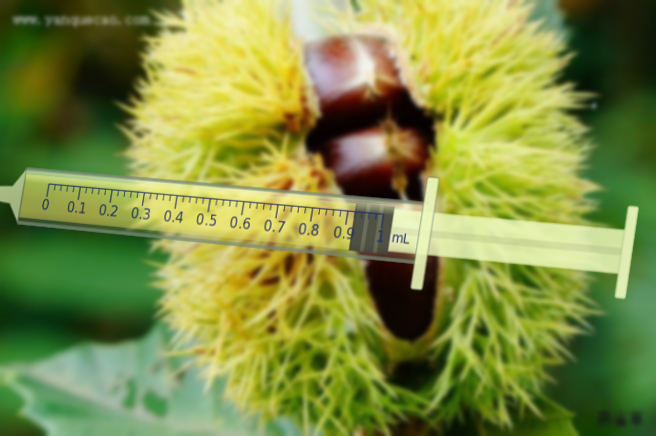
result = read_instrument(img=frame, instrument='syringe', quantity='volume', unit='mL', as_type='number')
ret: 0.92 mL
